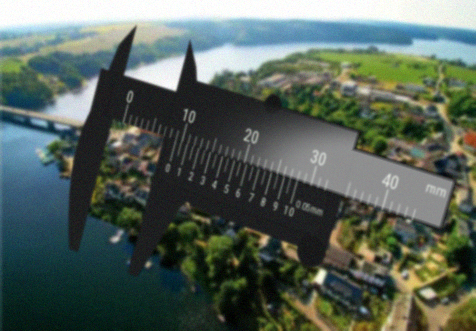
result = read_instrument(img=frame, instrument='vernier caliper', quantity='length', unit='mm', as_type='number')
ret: 9.0 mm
